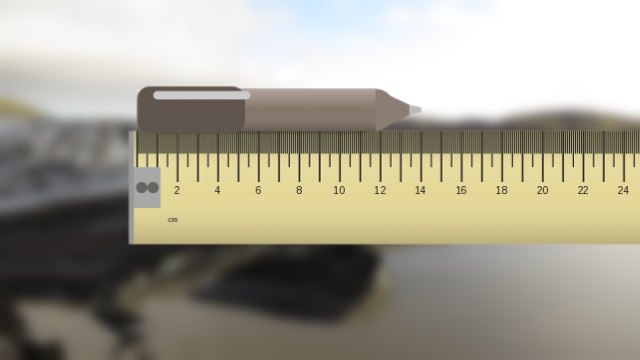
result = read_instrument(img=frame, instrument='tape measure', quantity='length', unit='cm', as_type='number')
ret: 14 cm
